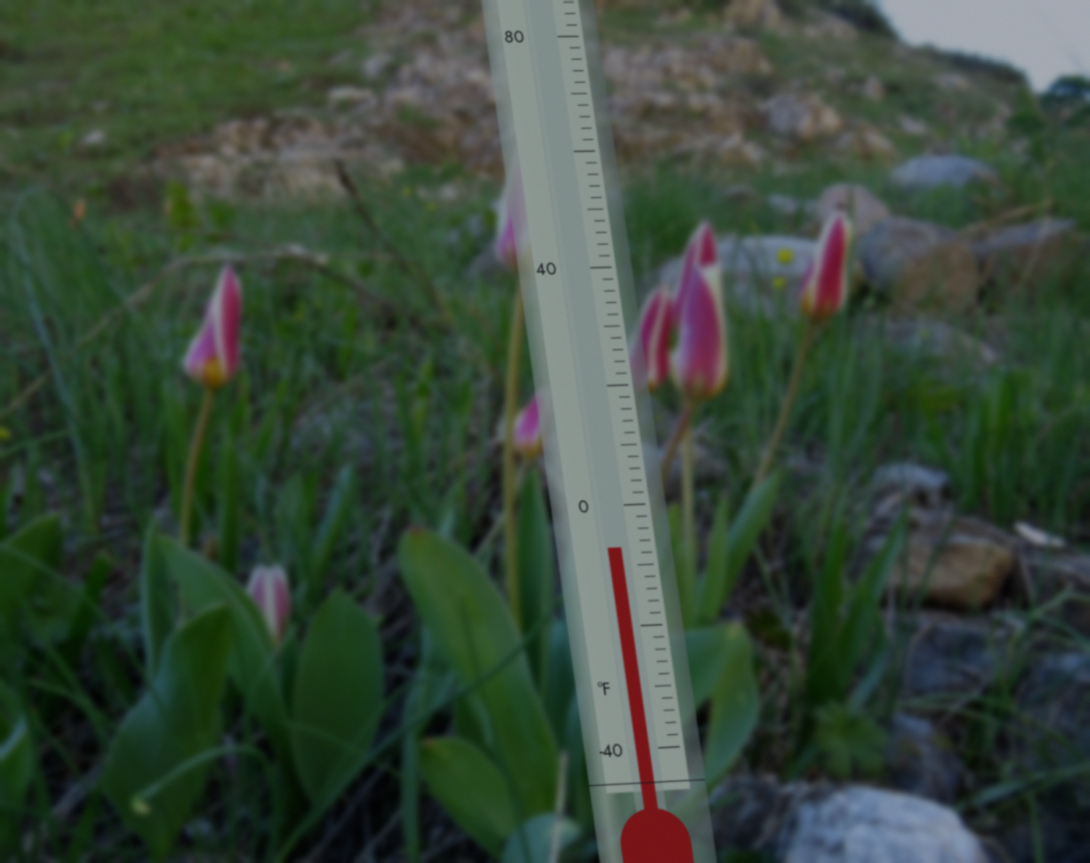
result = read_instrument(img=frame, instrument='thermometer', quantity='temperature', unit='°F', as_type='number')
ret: -7 °F
